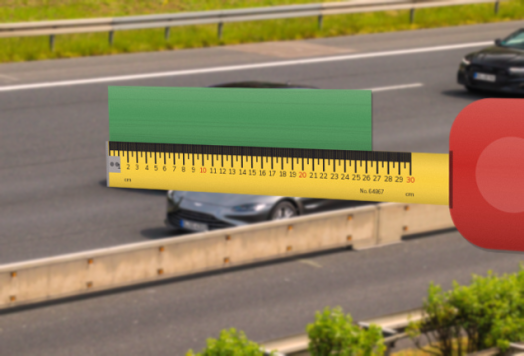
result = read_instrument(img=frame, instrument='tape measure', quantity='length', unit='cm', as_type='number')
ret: 26.5 cm
